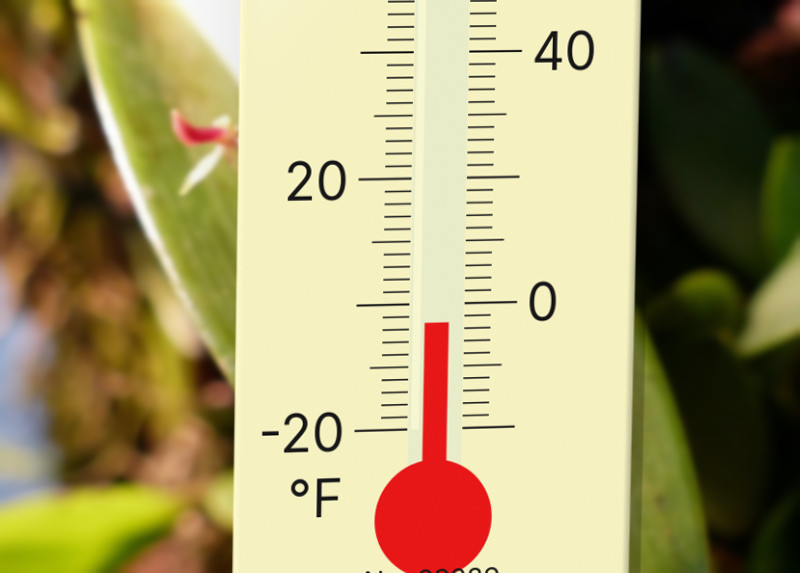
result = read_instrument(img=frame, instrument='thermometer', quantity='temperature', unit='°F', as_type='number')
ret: -3 °F
